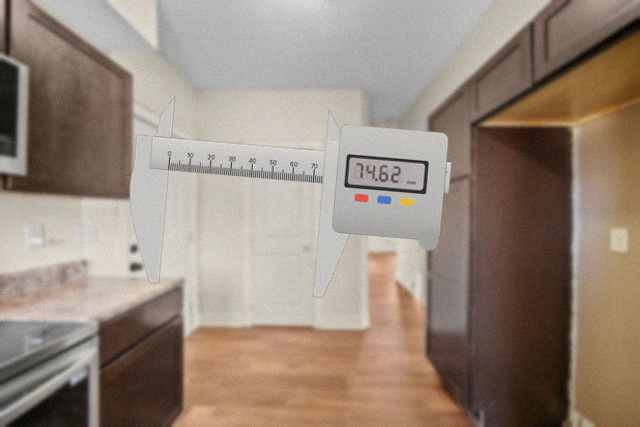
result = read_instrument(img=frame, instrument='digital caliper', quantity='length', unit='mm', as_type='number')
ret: 74.62 mm
